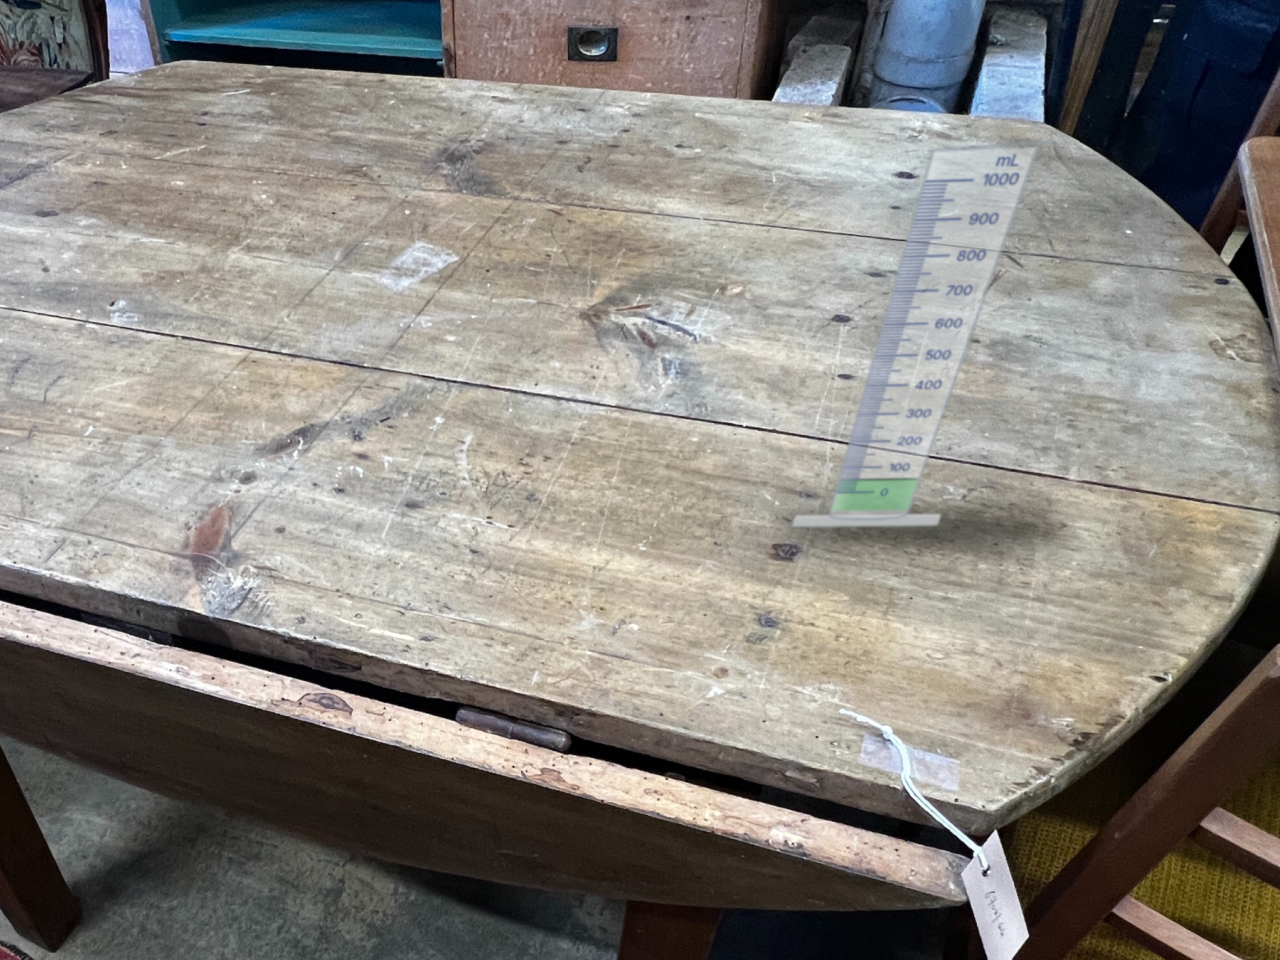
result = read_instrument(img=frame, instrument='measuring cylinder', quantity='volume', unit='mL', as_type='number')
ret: 50 mL
